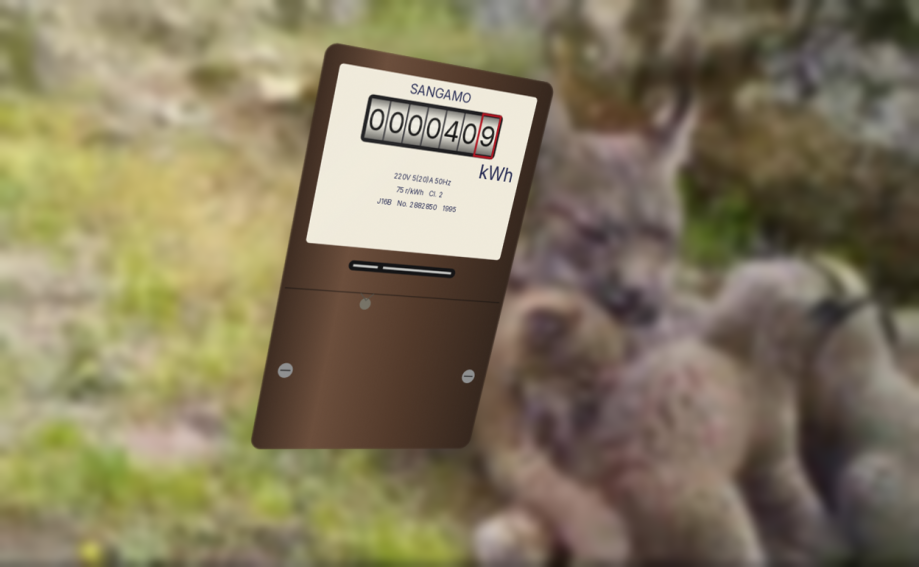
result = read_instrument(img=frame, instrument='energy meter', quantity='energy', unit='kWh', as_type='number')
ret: 40.9 kWh
